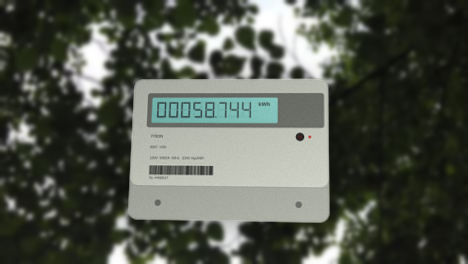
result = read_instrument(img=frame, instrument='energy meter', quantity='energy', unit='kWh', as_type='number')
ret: 58.744 kWh
